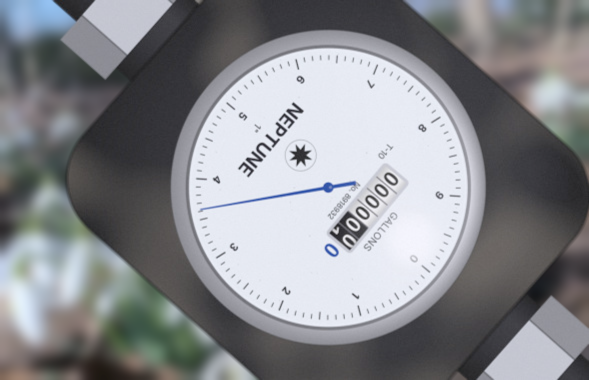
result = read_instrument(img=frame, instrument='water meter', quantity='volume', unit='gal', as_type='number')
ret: 3.6 gal
